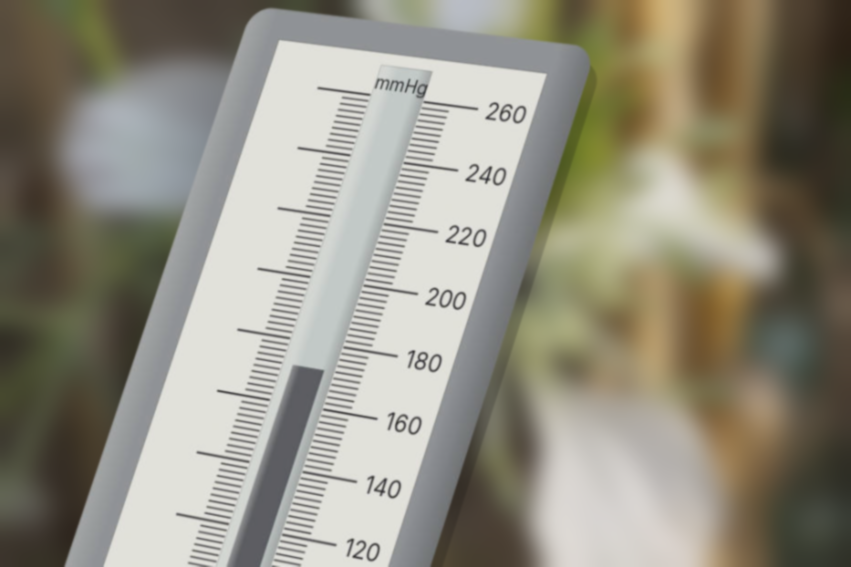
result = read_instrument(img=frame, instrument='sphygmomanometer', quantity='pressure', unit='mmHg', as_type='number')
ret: 172 mmHg
